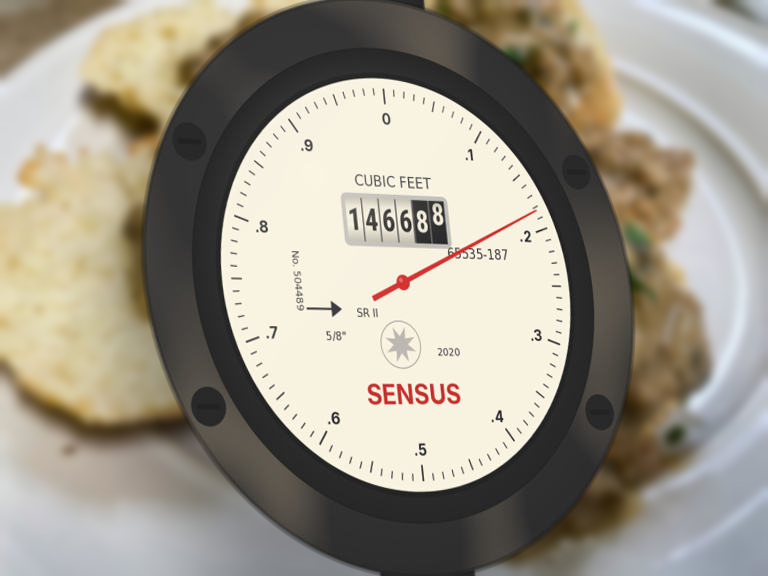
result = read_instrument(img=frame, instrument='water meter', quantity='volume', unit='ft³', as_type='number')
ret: 146688.18 ft³
